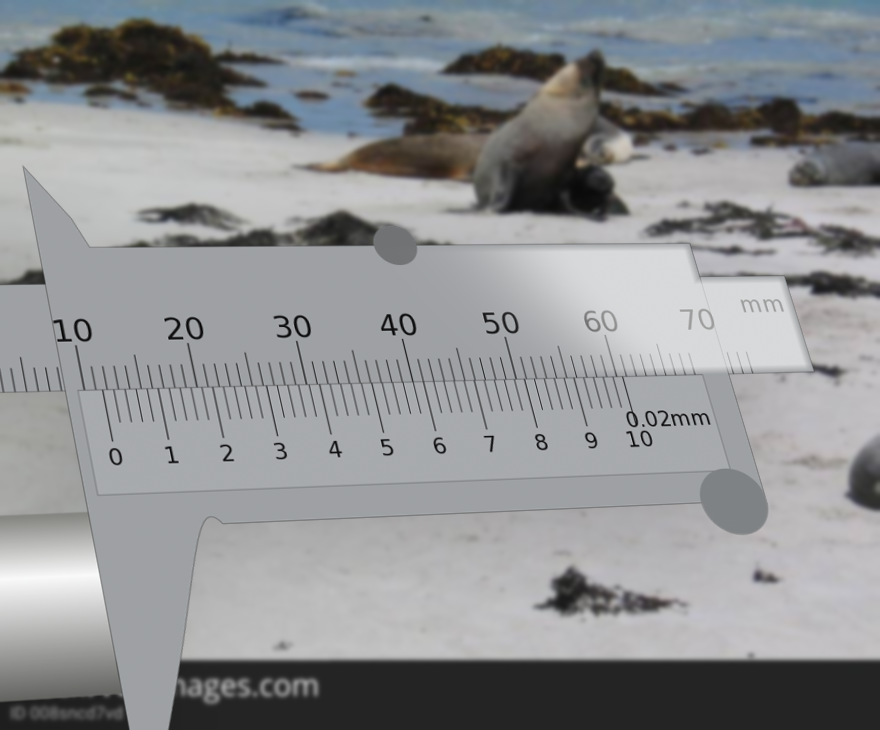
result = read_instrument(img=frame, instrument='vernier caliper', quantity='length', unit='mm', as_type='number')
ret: 11.6 mm
